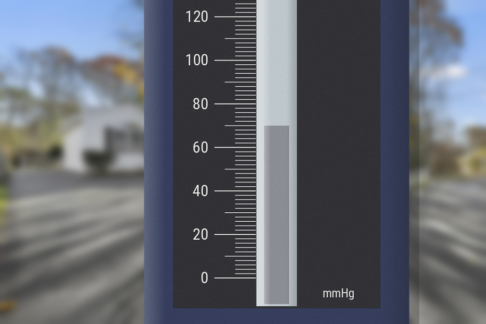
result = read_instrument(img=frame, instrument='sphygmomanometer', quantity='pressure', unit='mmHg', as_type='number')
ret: 70 mmHg
